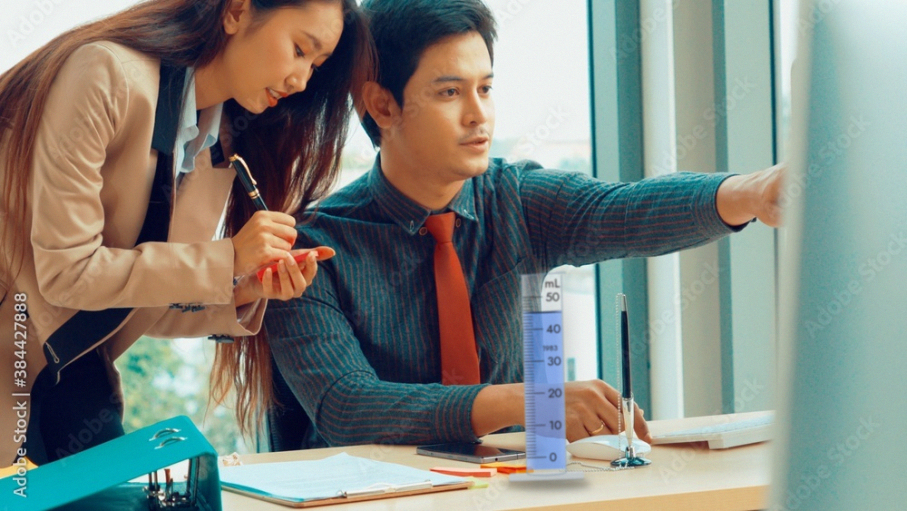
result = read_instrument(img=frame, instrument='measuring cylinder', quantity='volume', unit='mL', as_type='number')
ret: 45 mL
